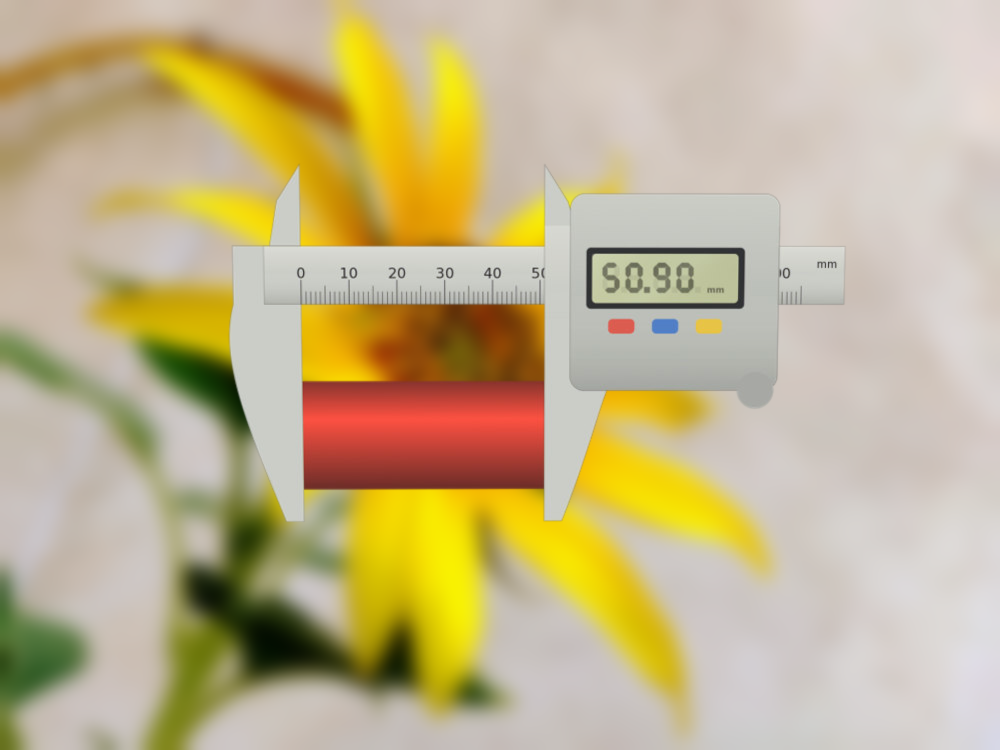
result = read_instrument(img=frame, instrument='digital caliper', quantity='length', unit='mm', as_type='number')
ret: 50.90 mm
